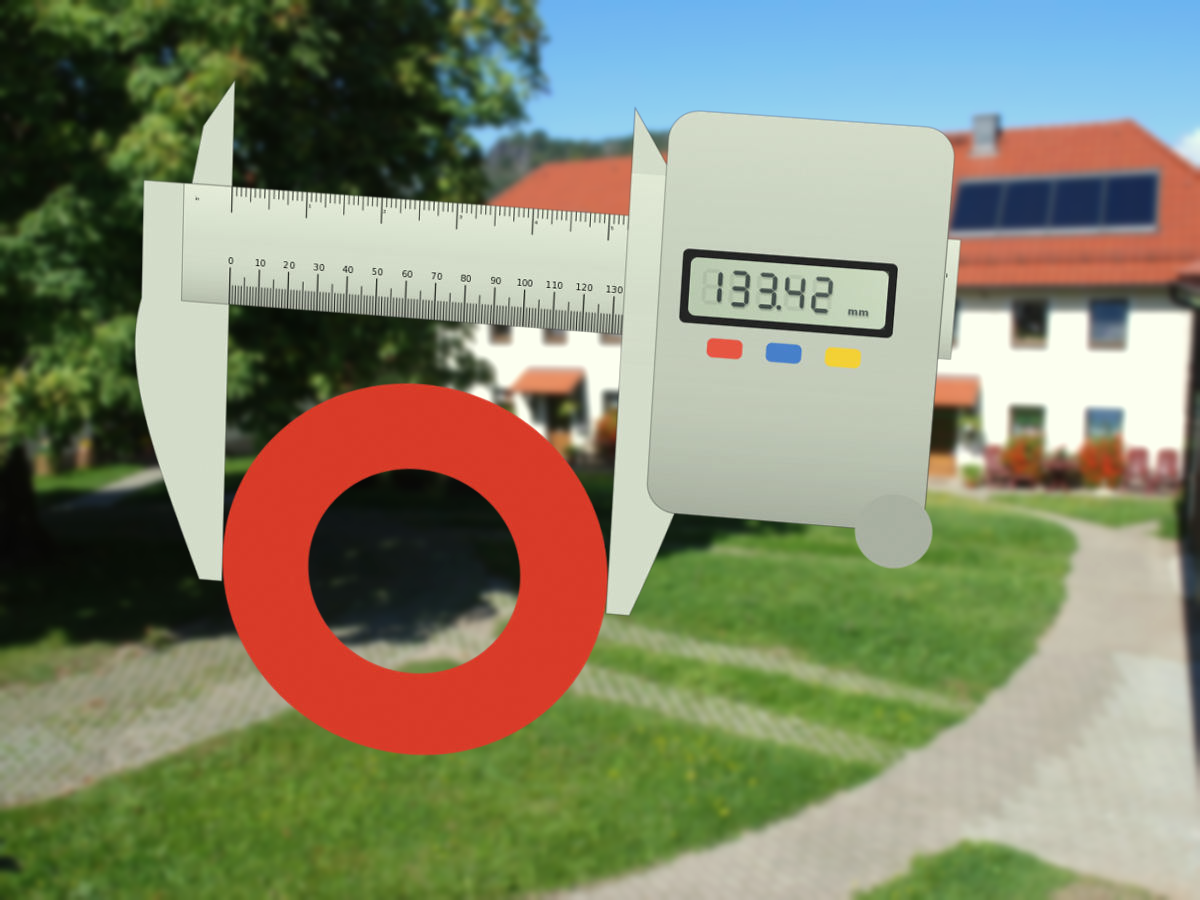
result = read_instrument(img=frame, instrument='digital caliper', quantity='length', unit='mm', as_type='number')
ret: 133.42 mm
